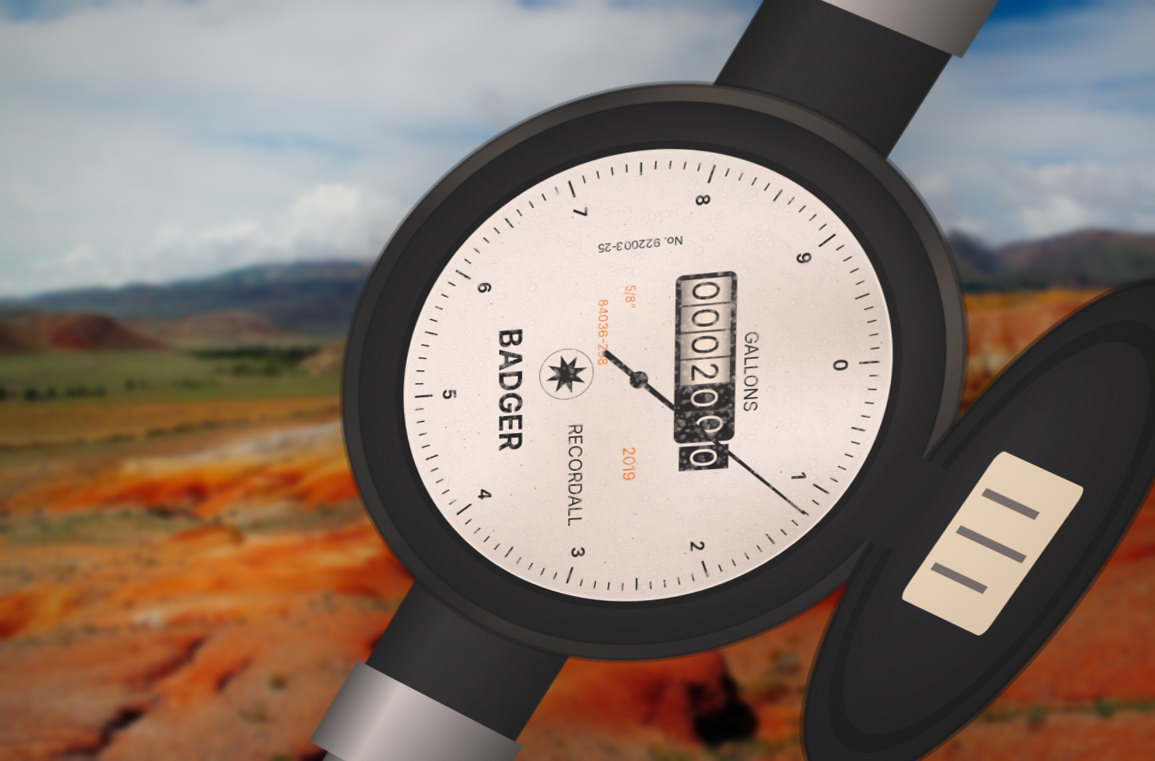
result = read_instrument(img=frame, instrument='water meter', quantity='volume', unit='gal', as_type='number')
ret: 2001.2 gal
